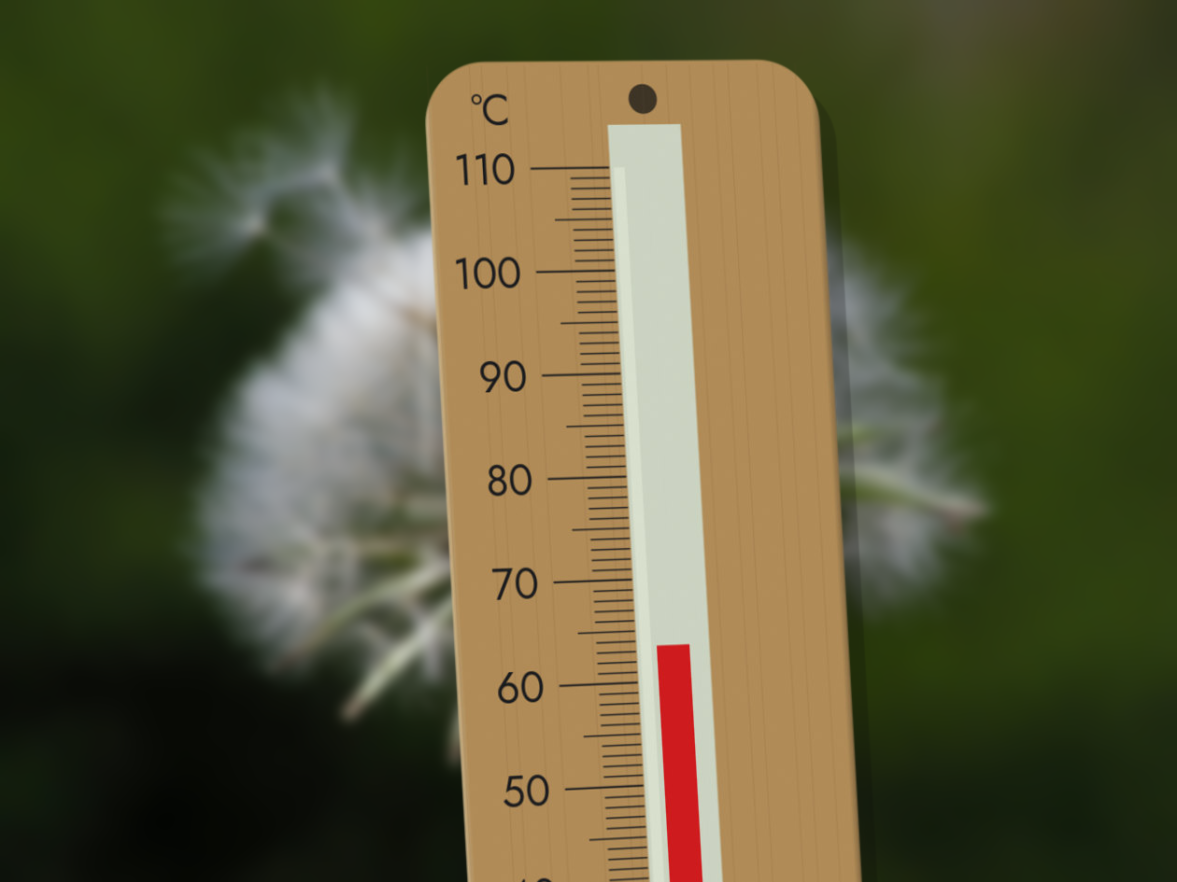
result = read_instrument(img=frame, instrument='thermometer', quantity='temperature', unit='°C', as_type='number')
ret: 63.5 °C
